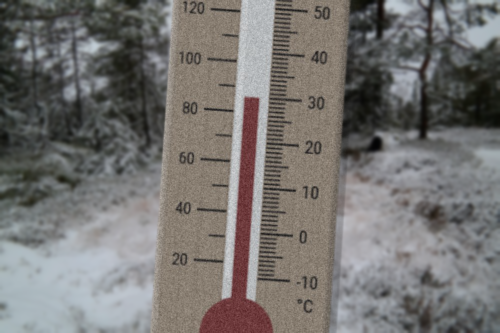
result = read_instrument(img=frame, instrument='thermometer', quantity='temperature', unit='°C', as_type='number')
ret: 30 °C
